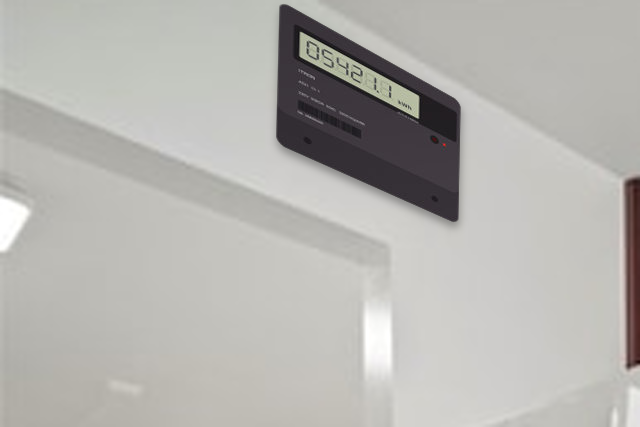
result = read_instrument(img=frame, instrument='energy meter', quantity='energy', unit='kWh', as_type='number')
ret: 5421.1 kWh
